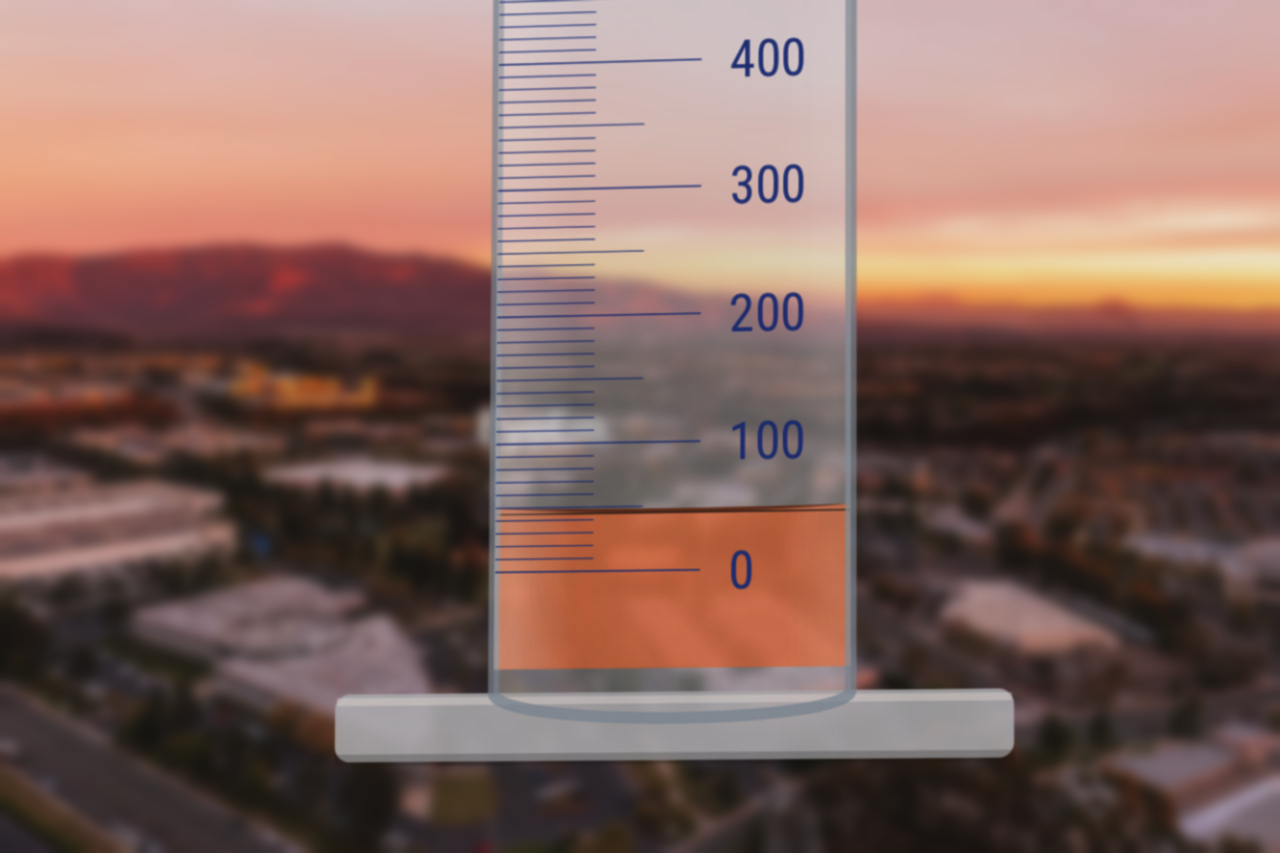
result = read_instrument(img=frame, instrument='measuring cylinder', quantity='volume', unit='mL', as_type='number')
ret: 45 mL
